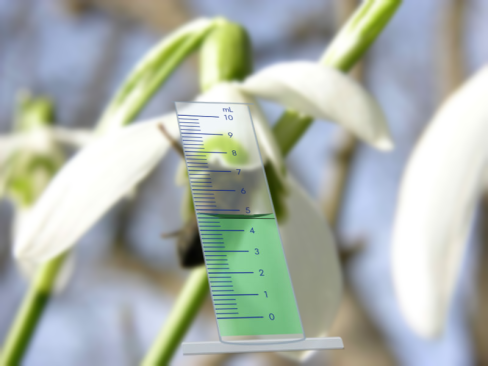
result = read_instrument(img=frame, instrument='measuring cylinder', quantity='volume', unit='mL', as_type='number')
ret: 4.6 mL
